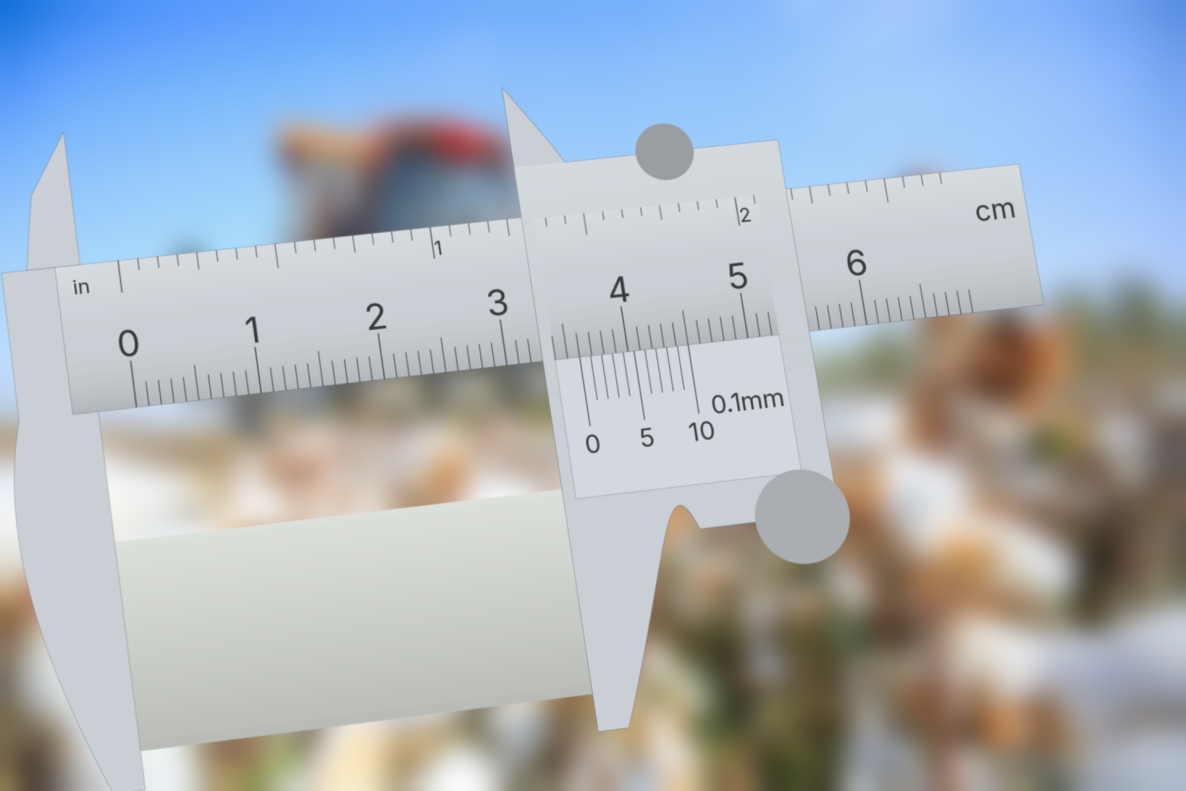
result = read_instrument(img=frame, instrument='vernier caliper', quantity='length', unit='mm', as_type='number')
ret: 36.0 mm
